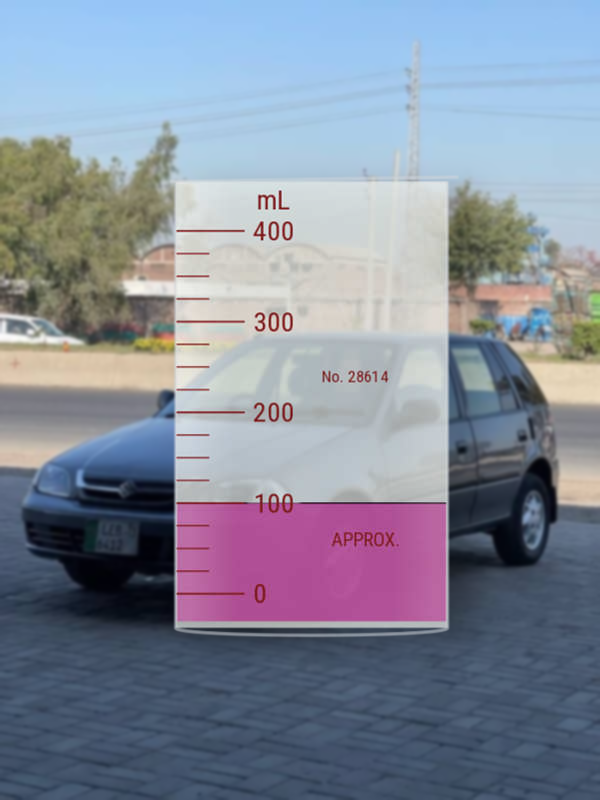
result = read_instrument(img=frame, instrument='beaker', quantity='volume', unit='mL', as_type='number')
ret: 100 mL
